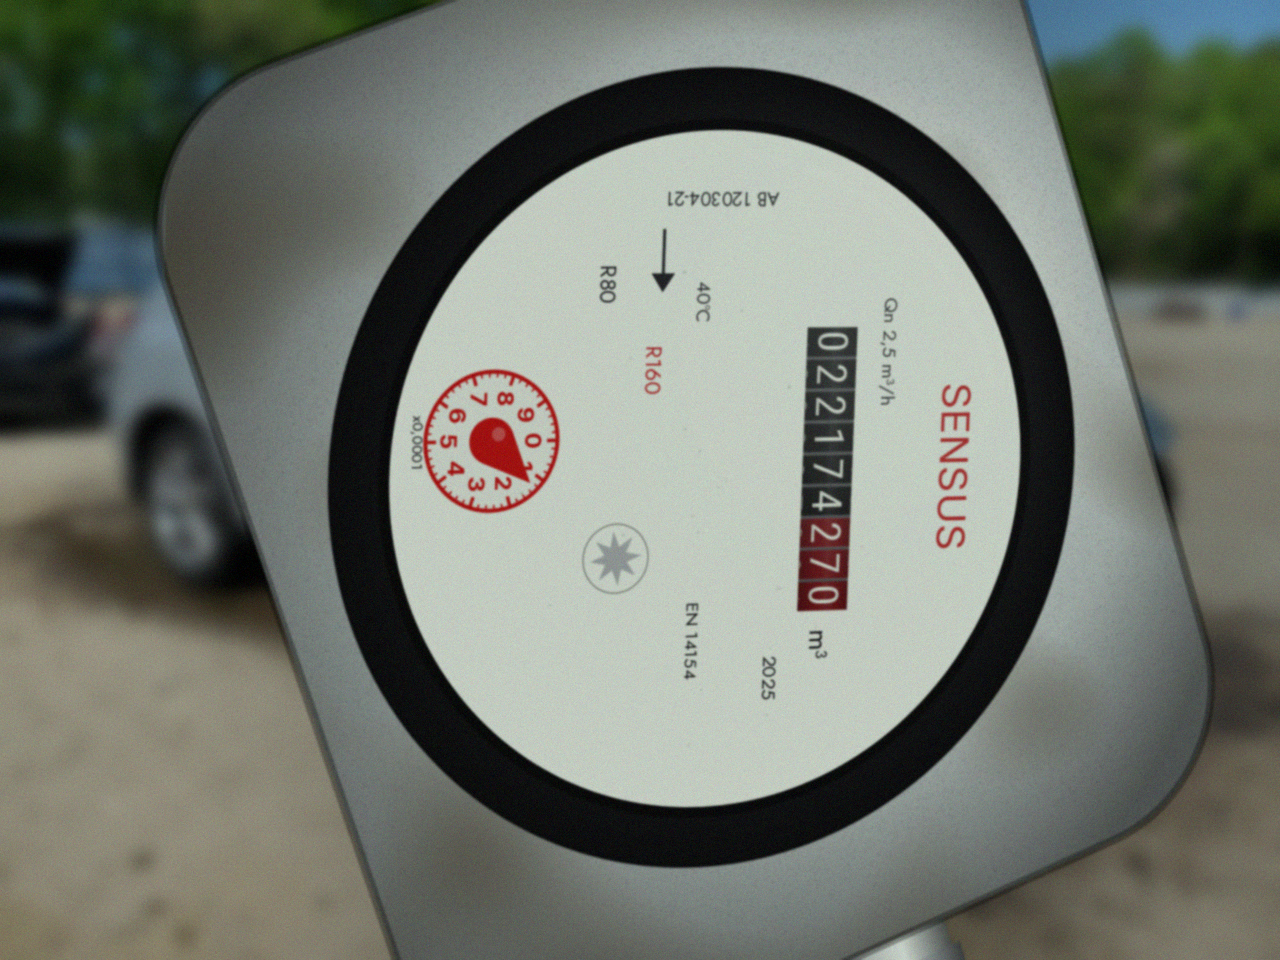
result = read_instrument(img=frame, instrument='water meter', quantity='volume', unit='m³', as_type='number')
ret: 22174.2701 m³
